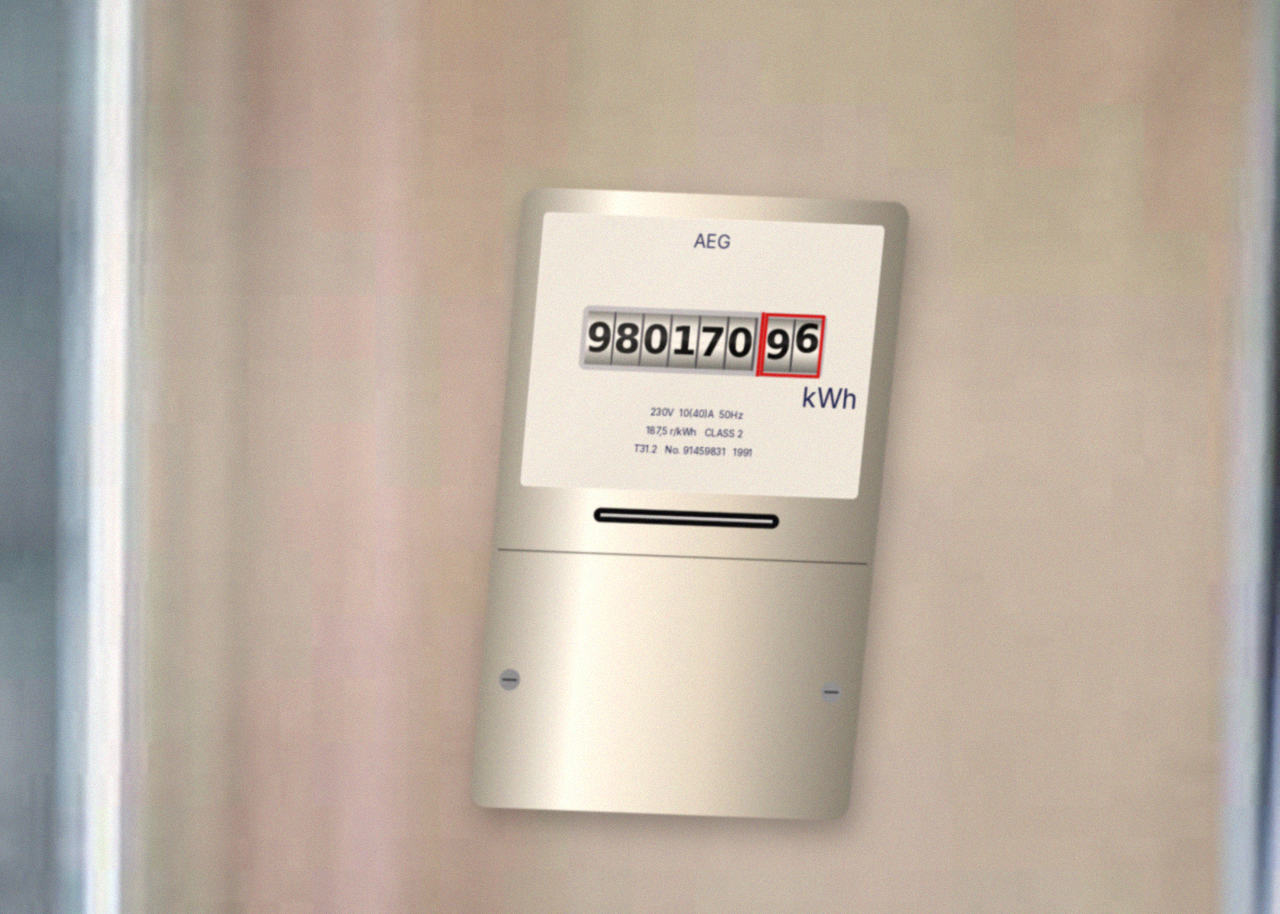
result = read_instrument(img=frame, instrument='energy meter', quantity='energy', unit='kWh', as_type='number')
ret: 980170.96 kWh
